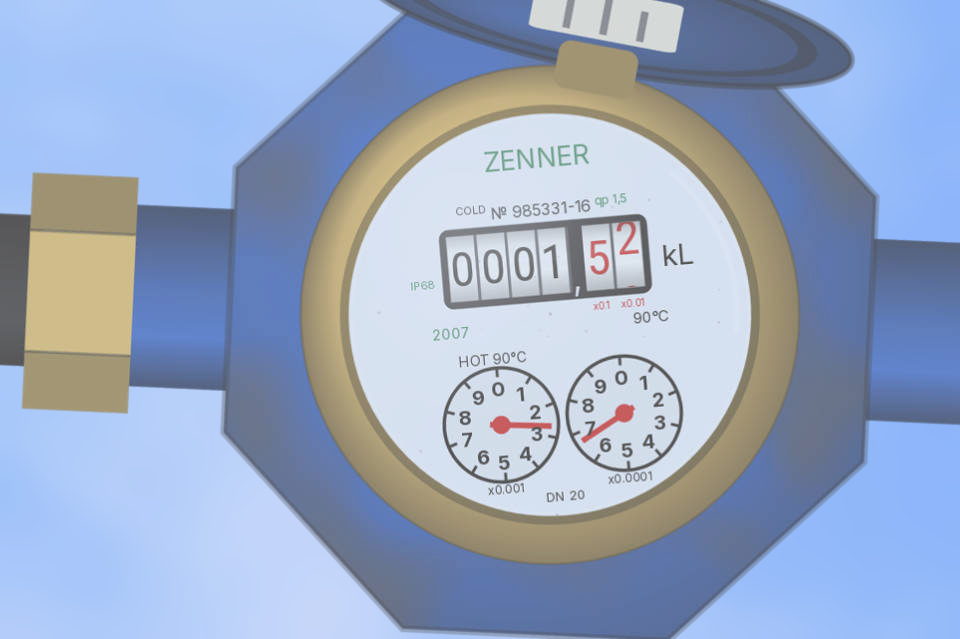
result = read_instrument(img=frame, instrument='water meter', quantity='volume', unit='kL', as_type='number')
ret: 1.5226 kL
